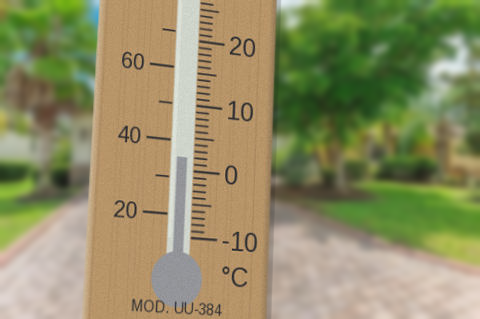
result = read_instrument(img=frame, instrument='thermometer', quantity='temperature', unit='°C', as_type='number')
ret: 2 °C
